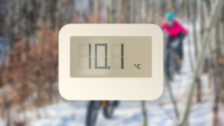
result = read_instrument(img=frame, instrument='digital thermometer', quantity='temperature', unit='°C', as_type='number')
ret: 10.1 °C
